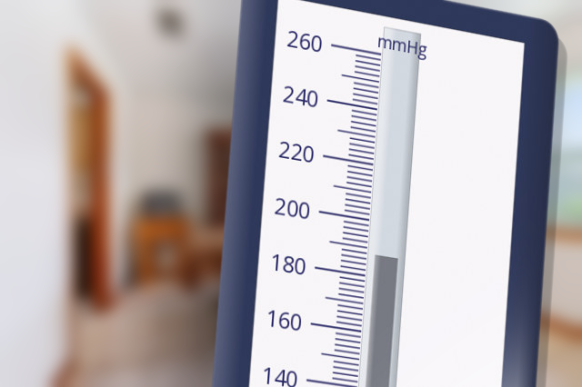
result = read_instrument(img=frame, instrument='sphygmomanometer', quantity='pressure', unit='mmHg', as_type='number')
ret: 188 mmHg
